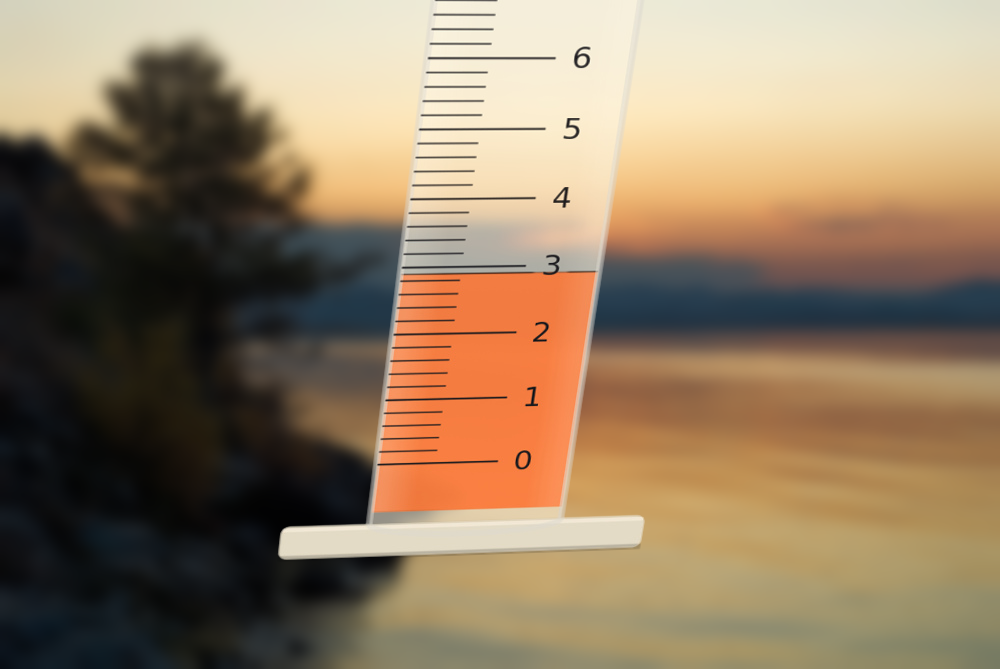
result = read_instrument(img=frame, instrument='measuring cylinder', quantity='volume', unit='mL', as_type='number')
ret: 2.9 mL
